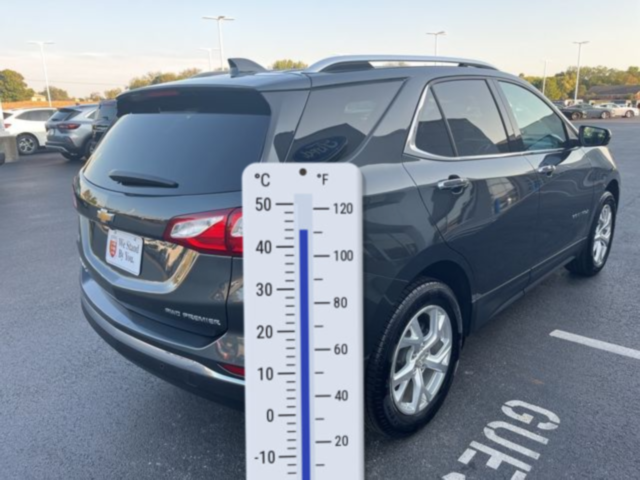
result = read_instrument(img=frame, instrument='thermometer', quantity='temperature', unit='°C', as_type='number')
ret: 44 °C
